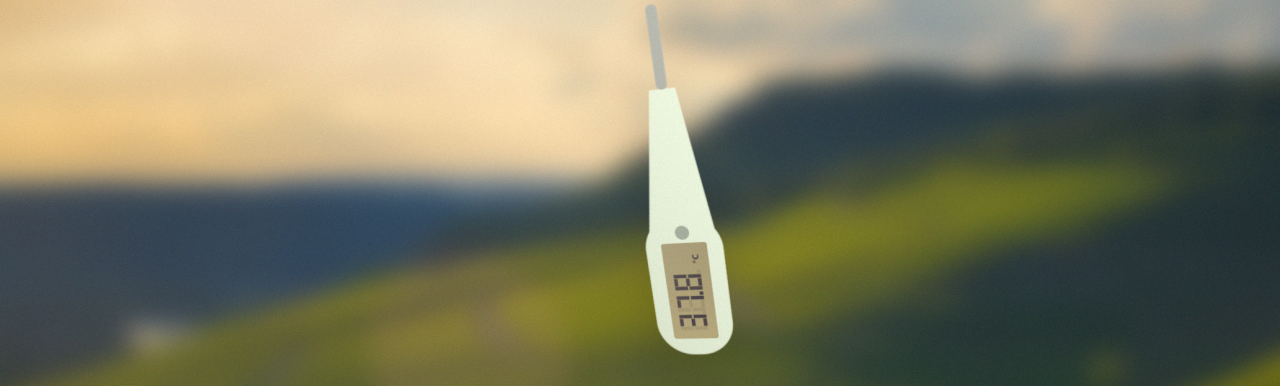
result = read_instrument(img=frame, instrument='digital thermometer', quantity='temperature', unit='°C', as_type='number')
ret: 37.8 °C
